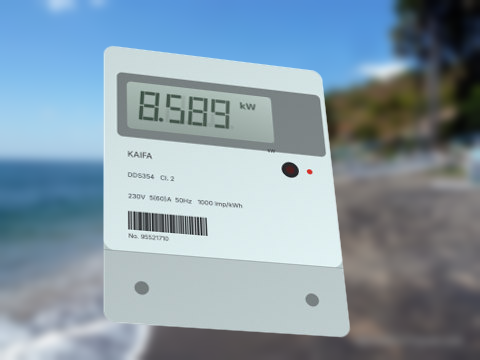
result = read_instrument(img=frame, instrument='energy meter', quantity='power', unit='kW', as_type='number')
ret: 8.589 kW
